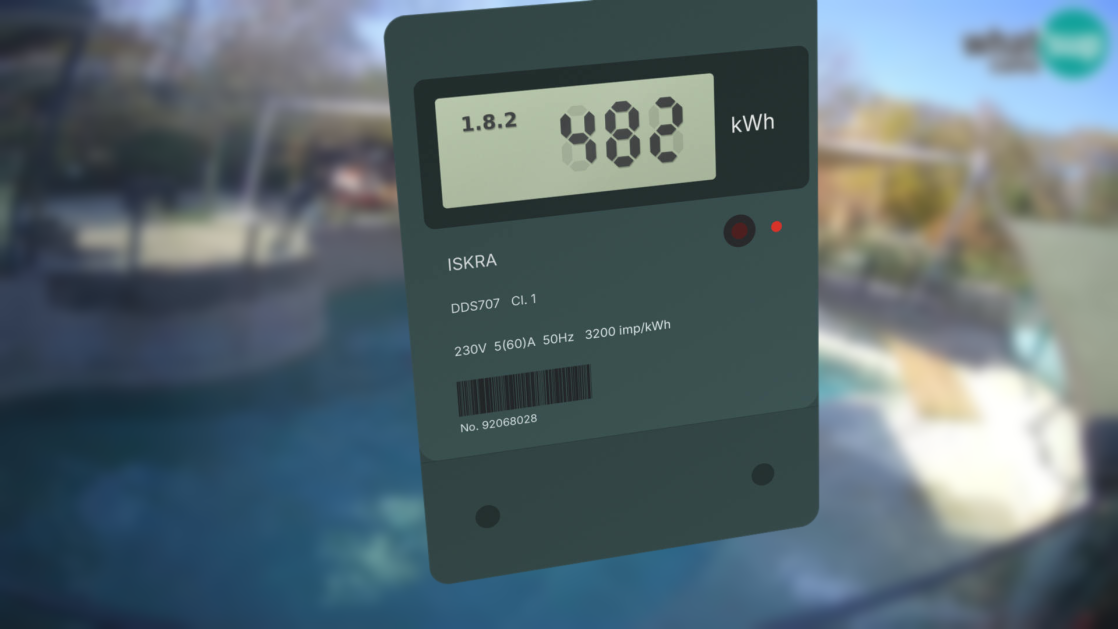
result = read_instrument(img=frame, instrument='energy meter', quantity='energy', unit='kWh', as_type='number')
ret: 482 kWh
